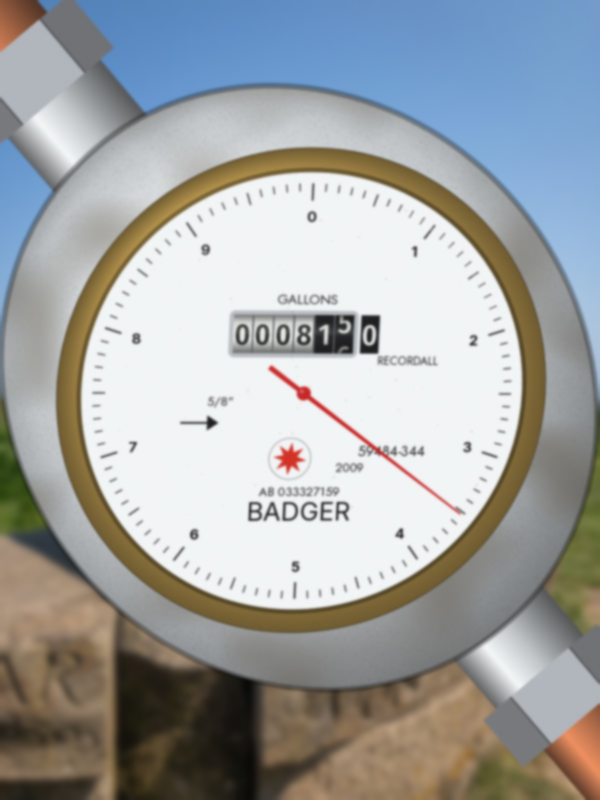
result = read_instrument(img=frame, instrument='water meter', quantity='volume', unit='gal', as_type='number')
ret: 8153.5 gal
